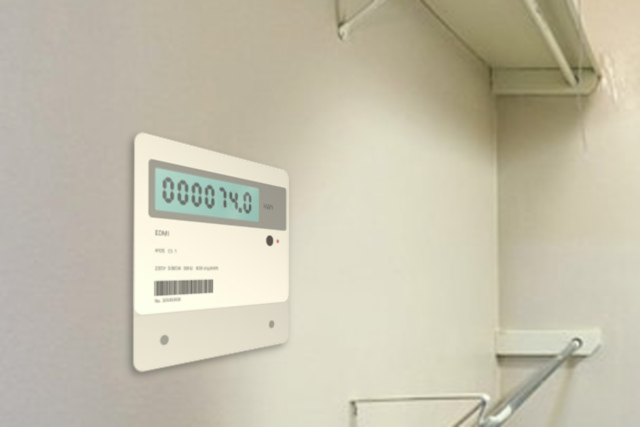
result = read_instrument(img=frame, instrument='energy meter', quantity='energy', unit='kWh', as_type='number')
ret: 74.0 kWh
